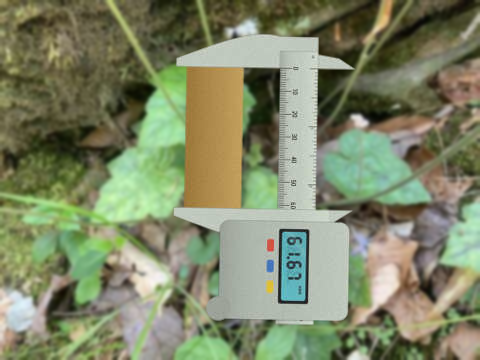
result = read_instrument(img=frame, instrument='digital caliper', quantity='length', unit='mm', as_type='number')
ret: 61.67 mm
